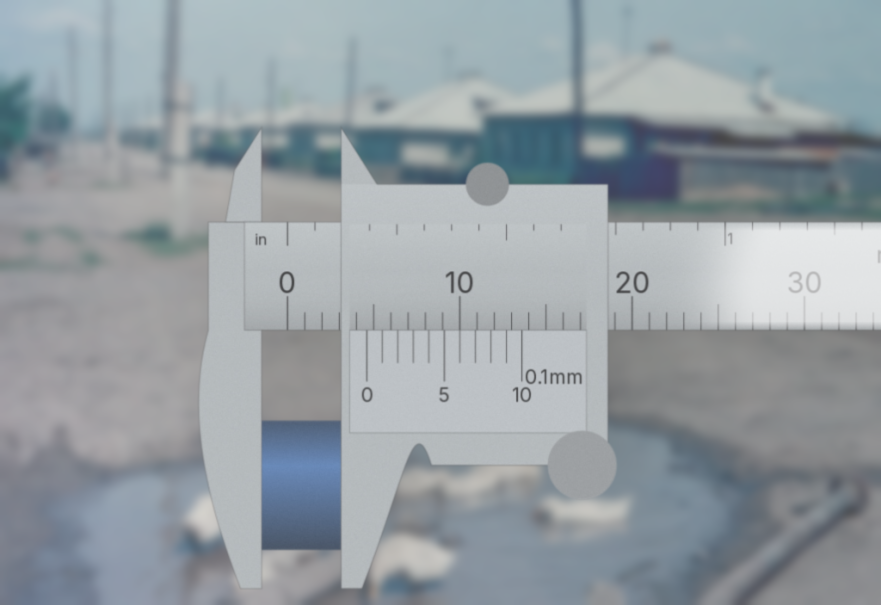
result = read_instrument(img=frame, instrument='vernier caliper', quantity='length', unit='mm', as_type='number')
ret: 4.6 mm
